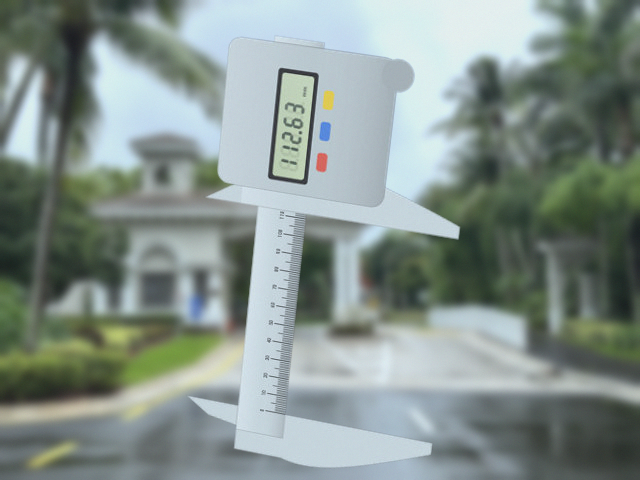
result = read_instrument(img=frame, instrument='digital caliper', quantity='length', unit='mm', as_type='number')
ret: 112.63 mm
